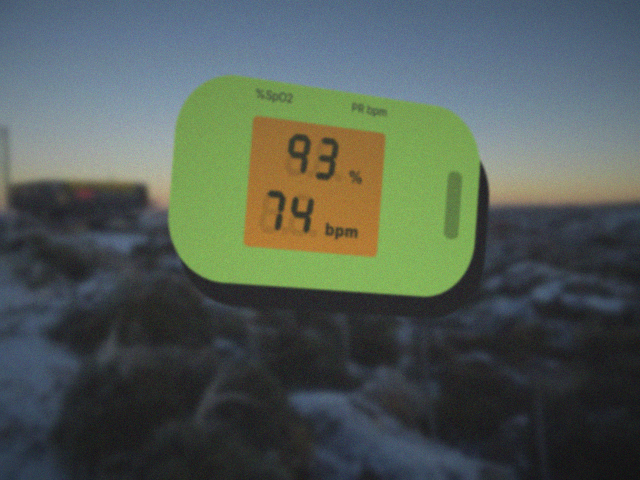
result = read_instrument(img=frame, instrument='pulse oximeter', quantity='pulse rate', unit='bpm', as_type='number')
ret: 74 bpm
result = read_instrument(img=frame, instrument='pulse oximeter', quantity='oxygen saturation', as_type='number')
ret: 93 %
